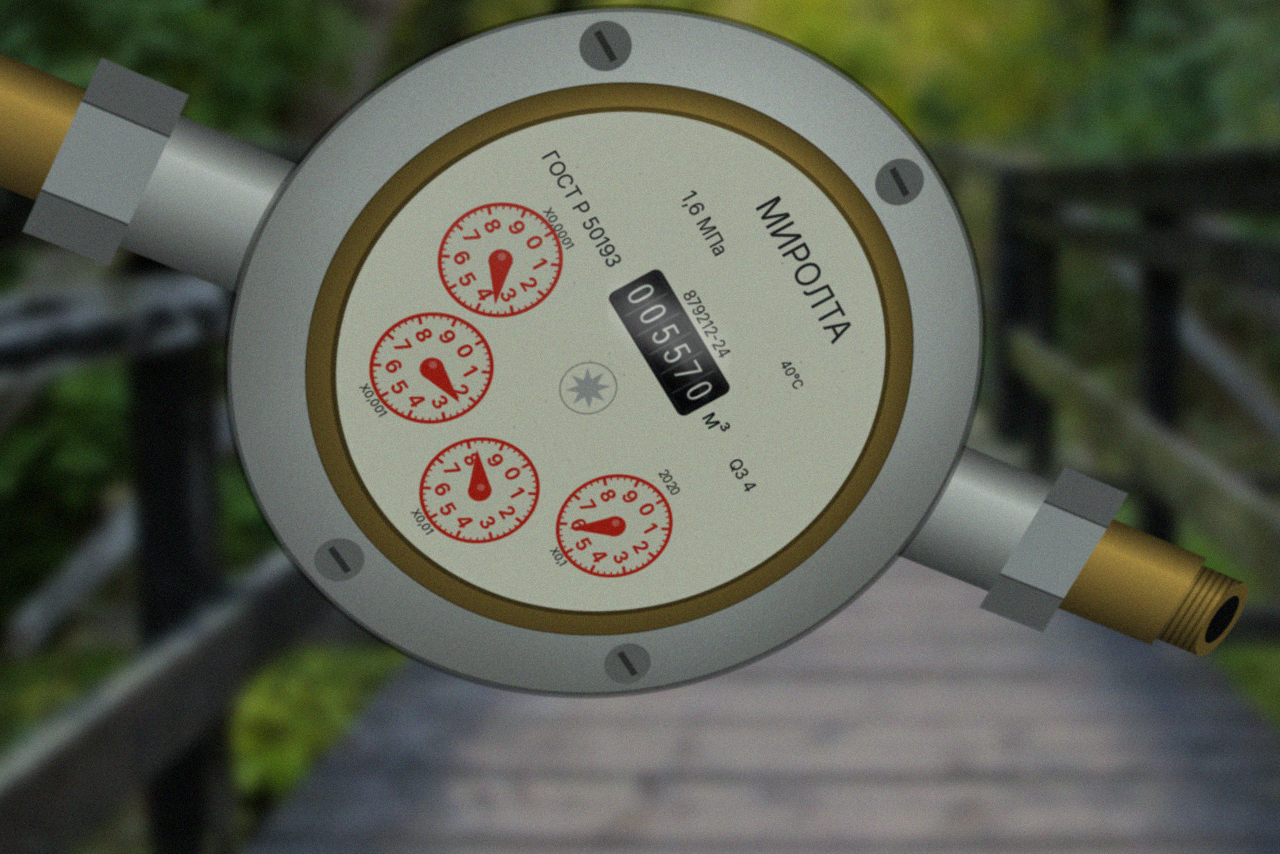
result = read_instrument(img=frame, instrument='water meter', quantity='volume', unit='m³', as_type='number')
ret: 5570.5823 m³
